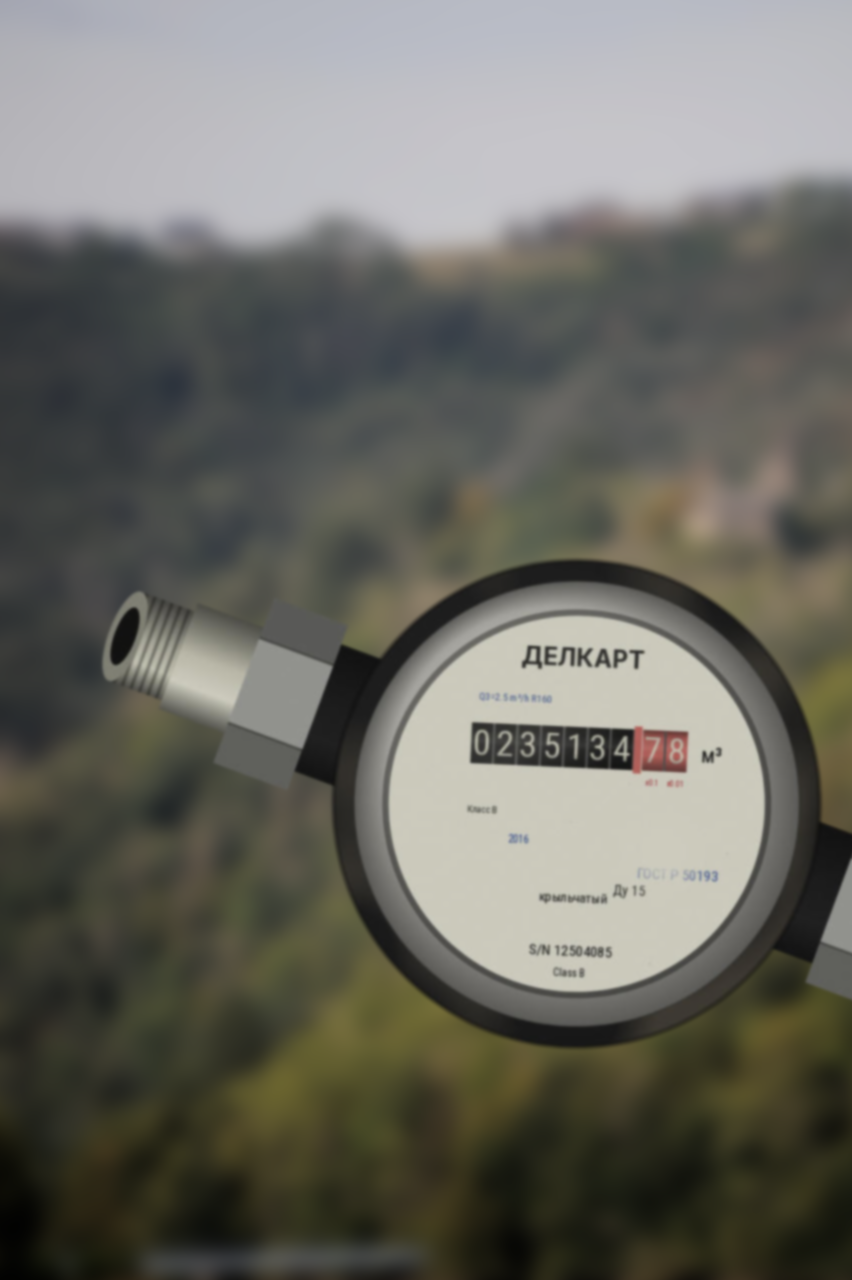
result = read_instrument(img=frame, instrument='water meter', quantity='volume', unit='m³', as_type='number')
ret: 235134.78 m³
